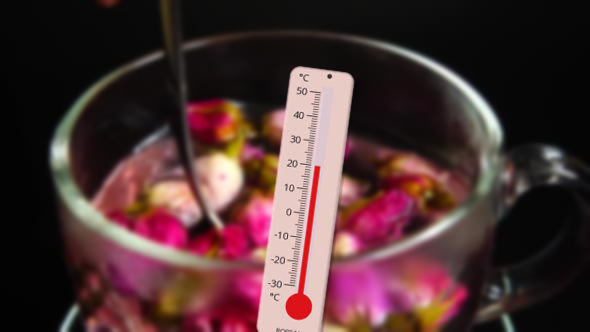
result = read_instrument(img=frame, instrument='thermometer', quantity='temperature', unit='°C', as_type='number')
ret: 20 °C
